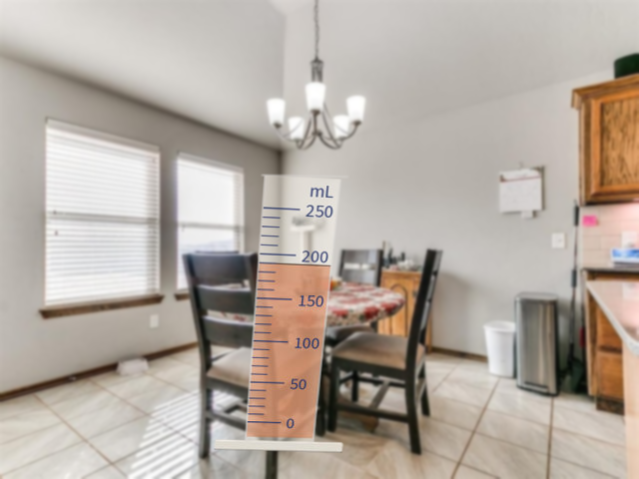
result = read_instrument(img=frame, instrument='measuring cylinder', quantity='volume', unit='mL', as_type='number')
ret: 190 mL
